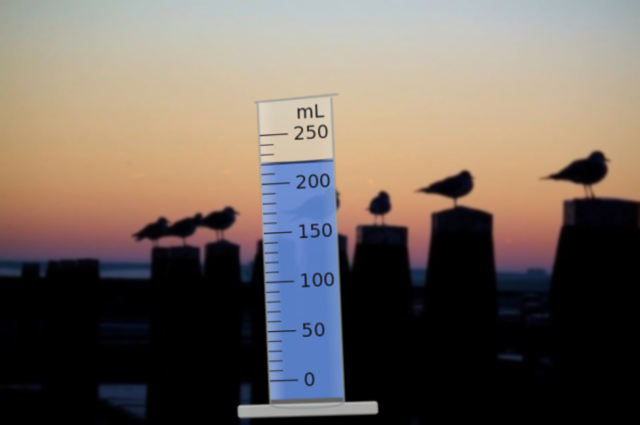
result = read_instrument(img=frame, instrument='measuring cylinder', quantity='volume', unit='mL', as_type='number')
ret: 220 mL
